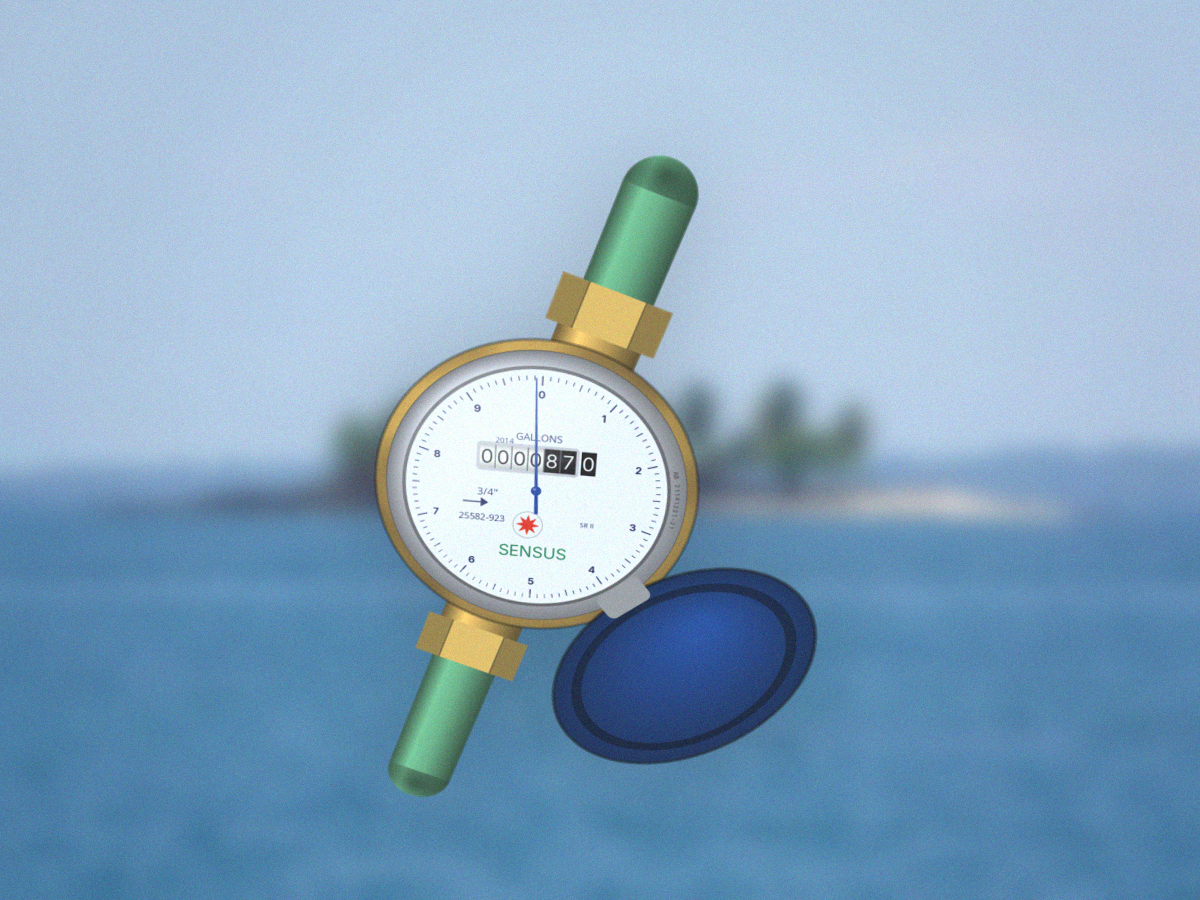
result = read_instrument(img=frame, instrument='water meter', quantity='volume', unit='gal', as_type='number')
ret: 869.9 gal
